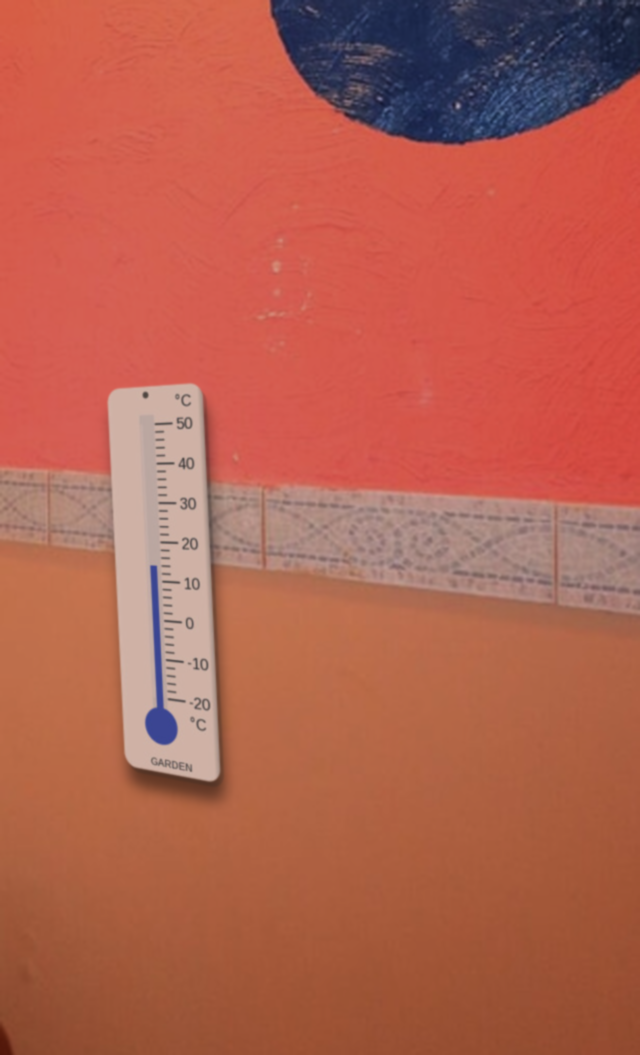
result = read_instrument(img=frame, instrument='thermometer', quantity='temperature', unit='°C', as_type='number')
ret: 14 °C
